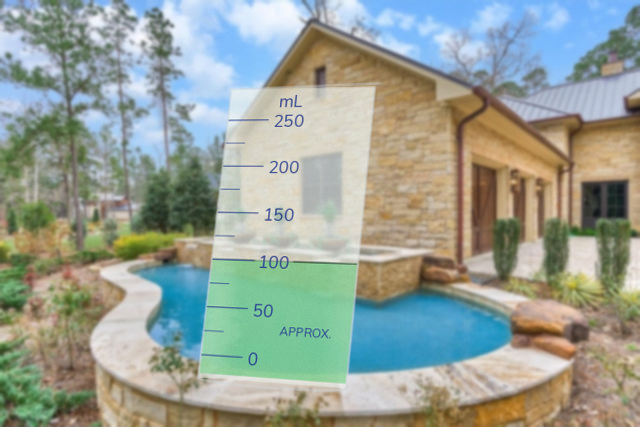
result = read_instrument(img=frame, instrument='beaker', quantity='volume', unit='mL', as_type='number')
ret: 100 mL
